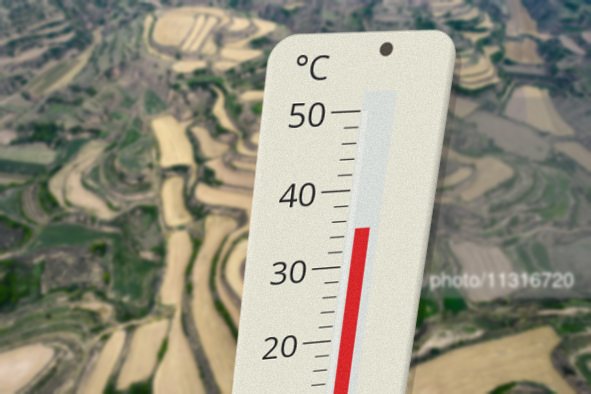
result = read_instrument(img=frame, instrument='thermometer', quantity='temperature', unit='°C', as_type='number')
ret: 35 °C
